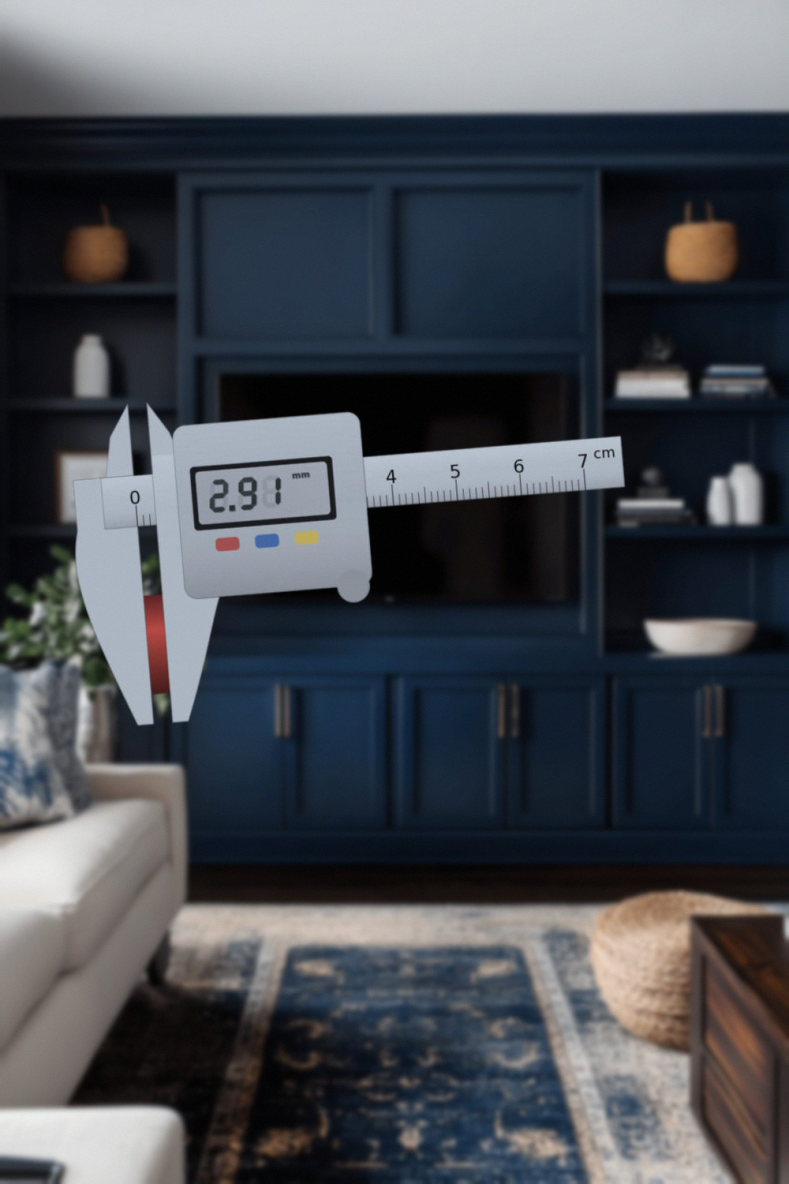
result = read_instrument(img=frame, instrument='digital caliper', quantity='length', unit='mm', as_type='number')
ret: 2.91 mm
